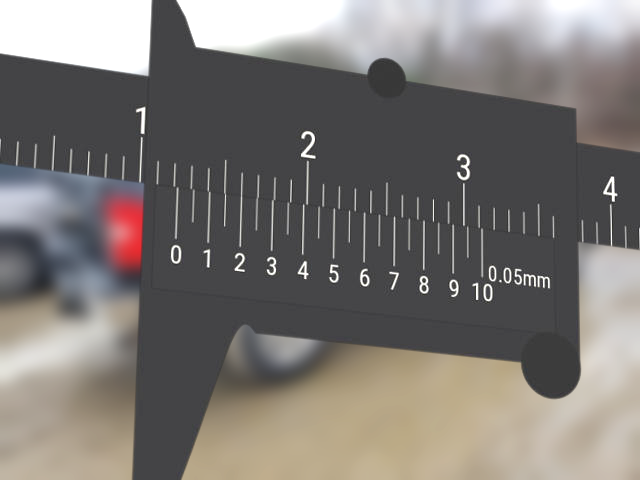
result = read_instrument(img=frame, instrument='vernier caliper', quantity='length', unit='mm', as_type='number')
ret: 12.2 mm
